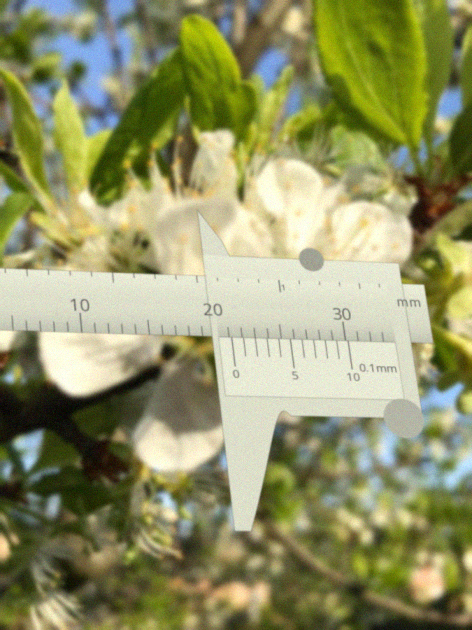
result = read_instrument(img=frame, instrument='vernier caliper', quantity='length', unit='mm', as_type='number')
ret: 21.2 mm
